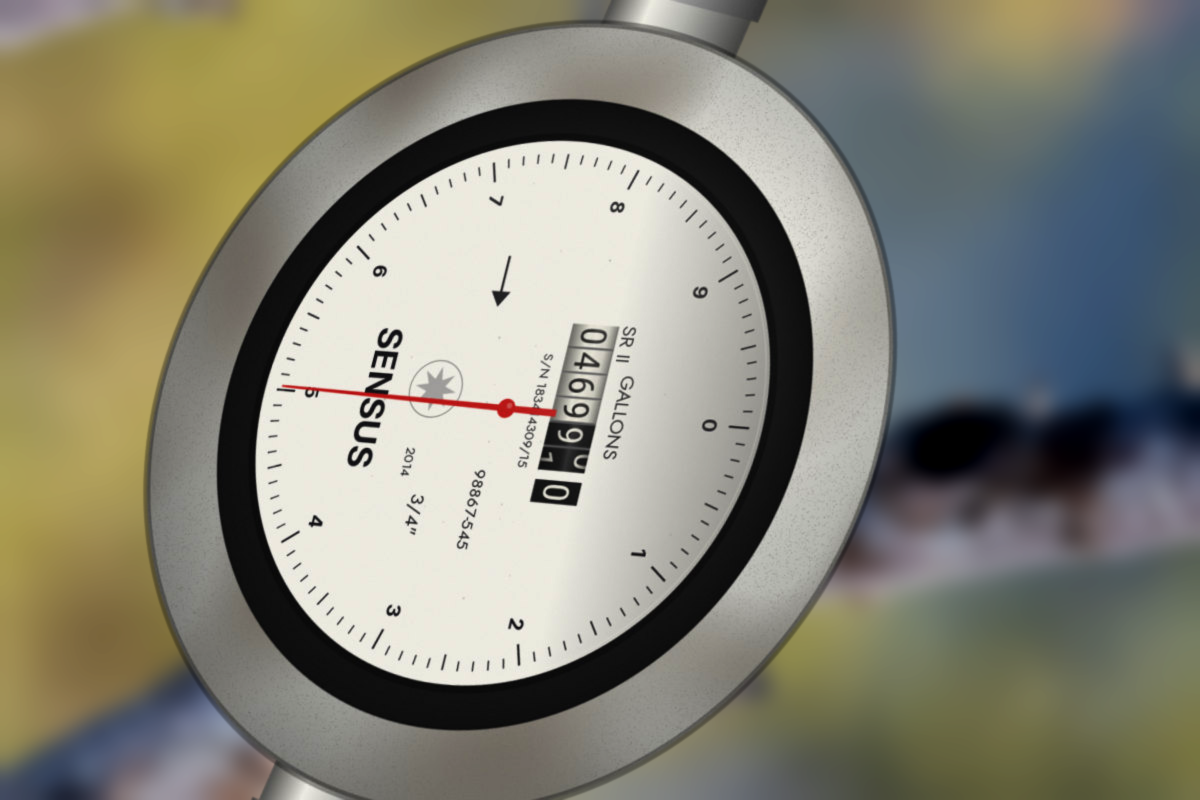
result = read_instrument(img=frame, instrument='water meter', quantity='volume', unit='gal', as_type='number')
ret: 469905.0 gal
